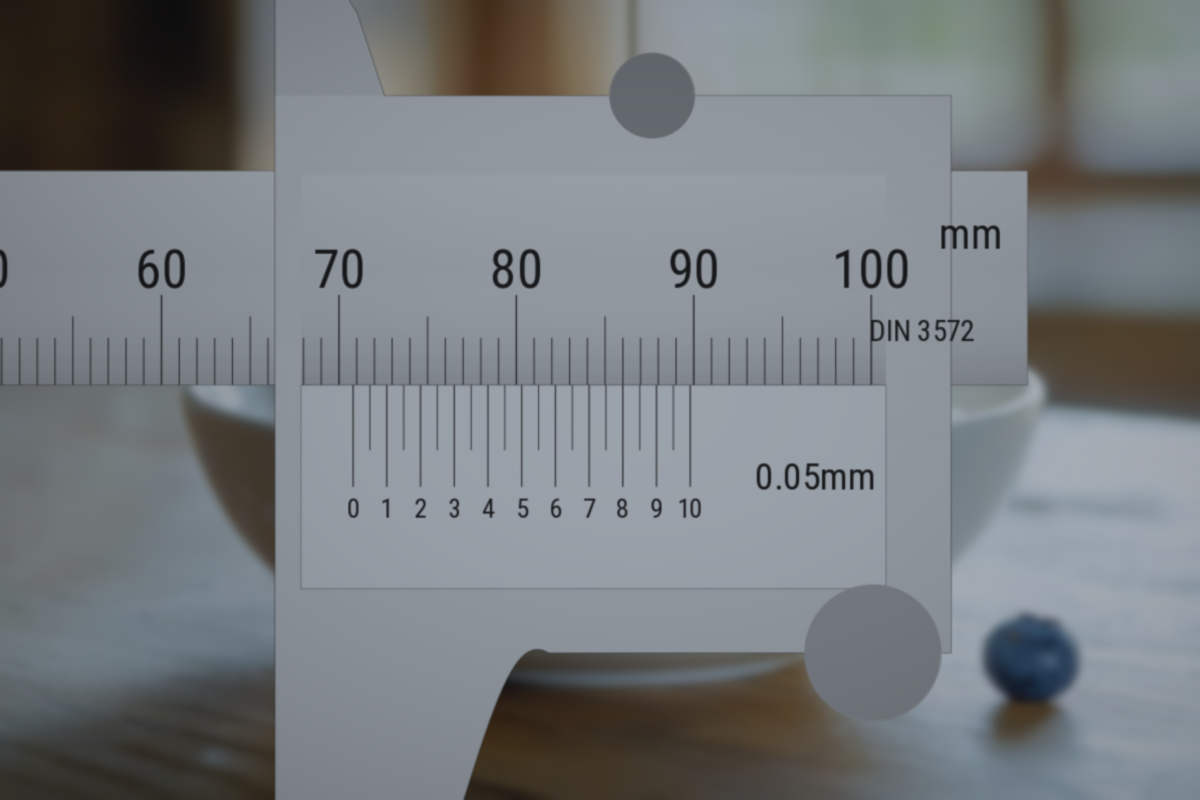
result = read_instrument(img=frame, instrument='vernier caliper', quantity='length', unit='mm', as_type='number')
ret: 70.8 mm
